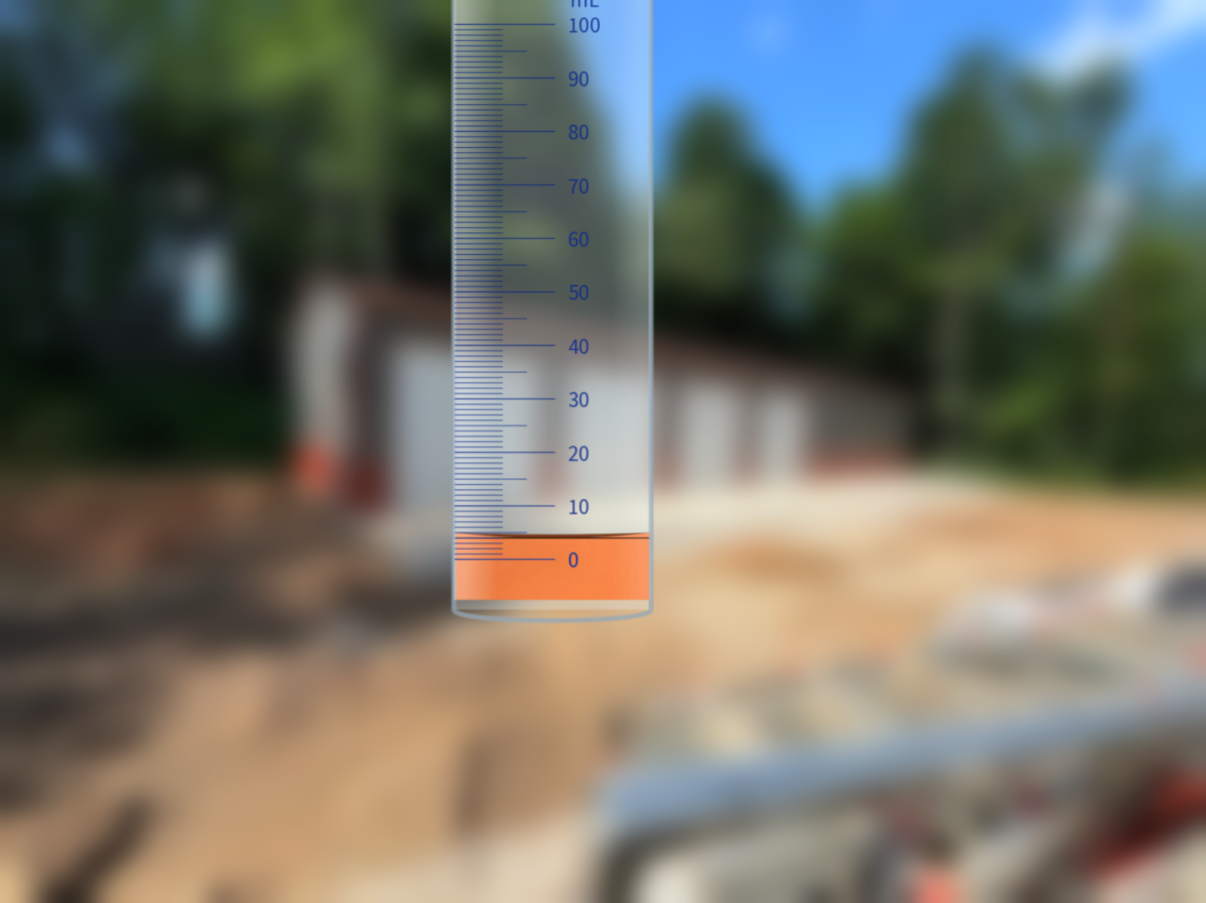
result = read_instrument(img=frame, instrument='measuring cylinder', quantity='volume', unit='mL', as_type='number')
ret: 4 mL
